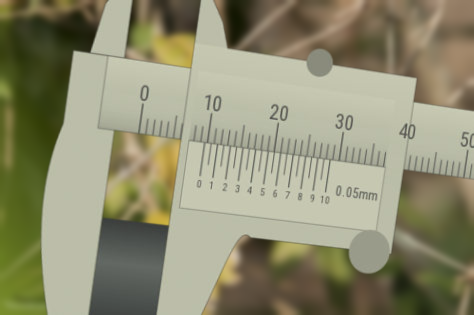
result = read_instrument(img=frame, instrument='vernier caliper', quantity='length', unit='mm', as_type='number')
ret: 9.6 mm
